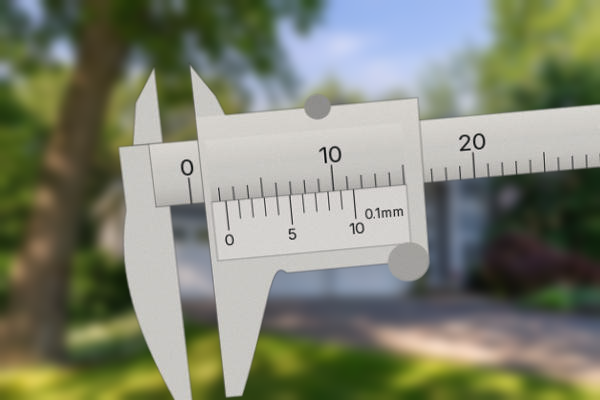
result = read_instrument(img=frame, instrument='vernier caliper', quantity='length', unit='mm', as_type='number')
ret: 2.4 mm
